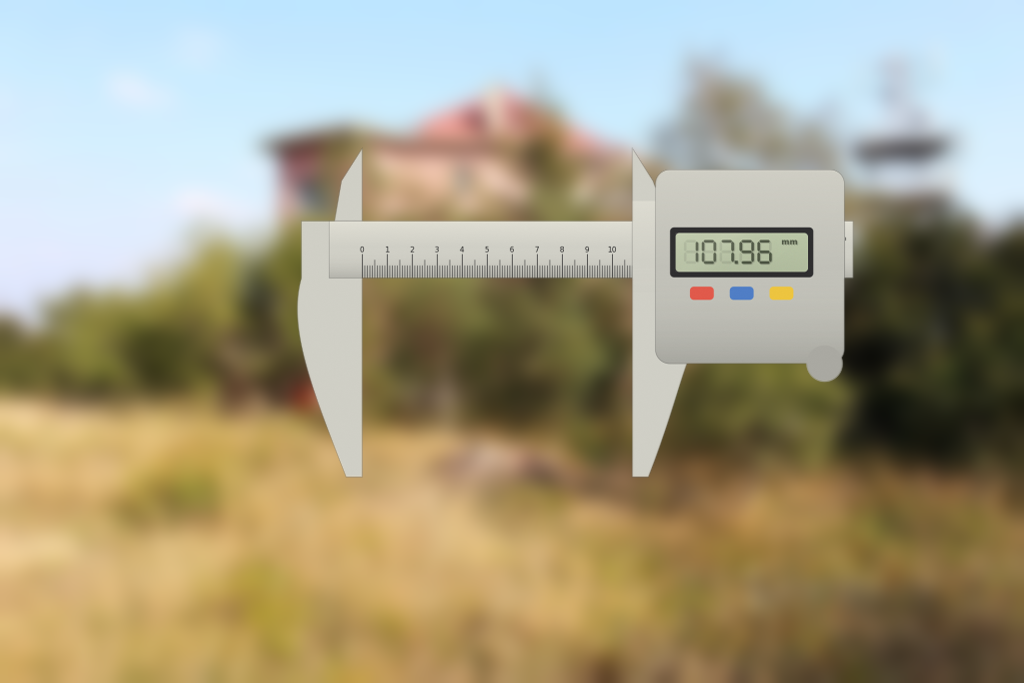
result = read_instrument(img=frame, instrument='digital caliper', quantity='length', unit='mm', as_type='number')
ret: 107.96 mm
